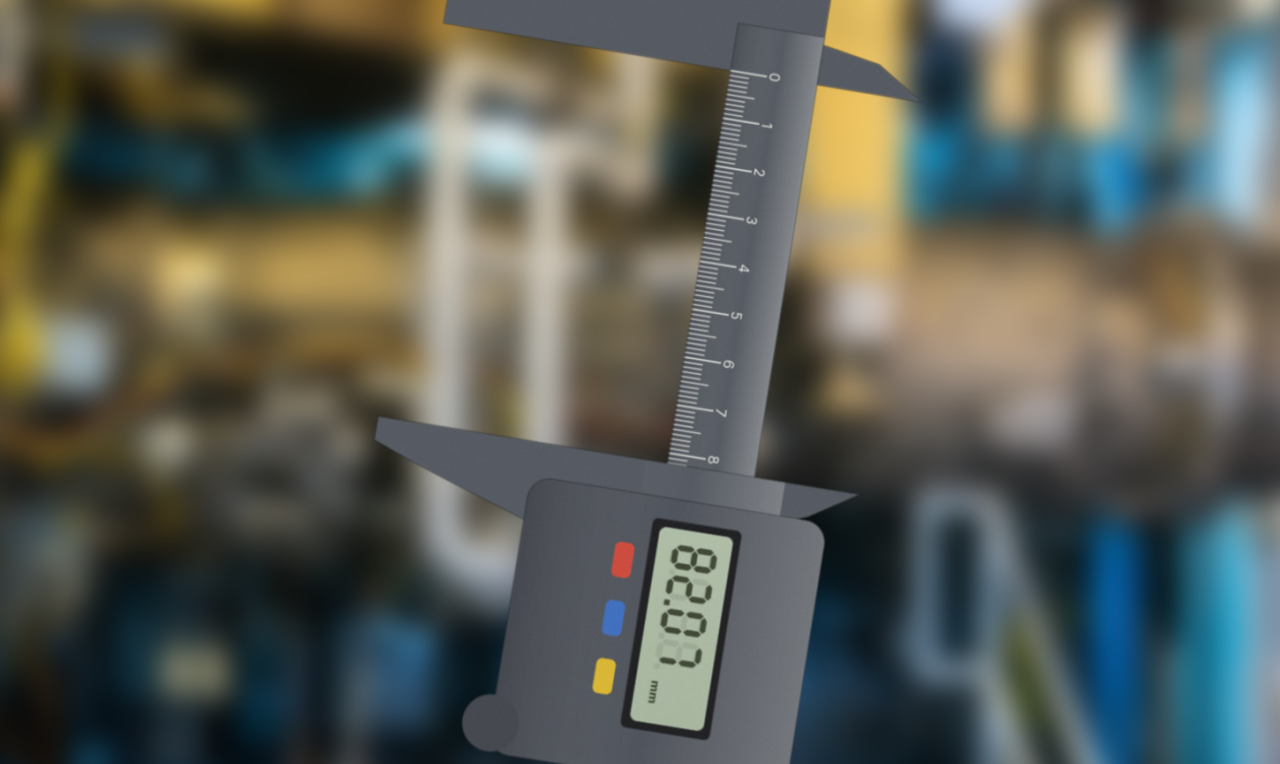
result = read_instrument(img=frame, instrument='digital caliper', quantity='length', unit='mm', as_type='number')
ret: 82.07 mm
